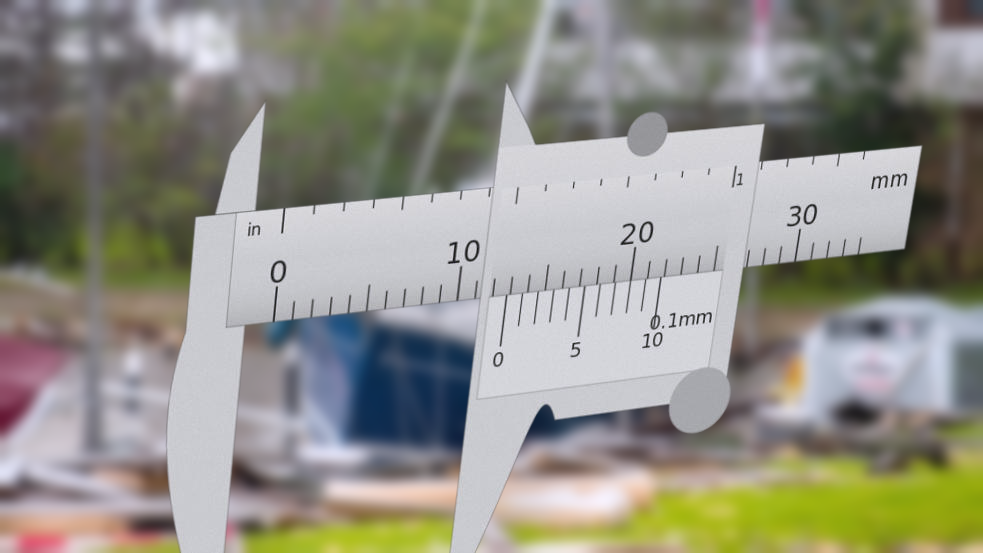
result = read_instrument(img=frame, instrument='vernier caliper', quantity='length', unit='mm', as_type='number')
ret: 12.8 mm
